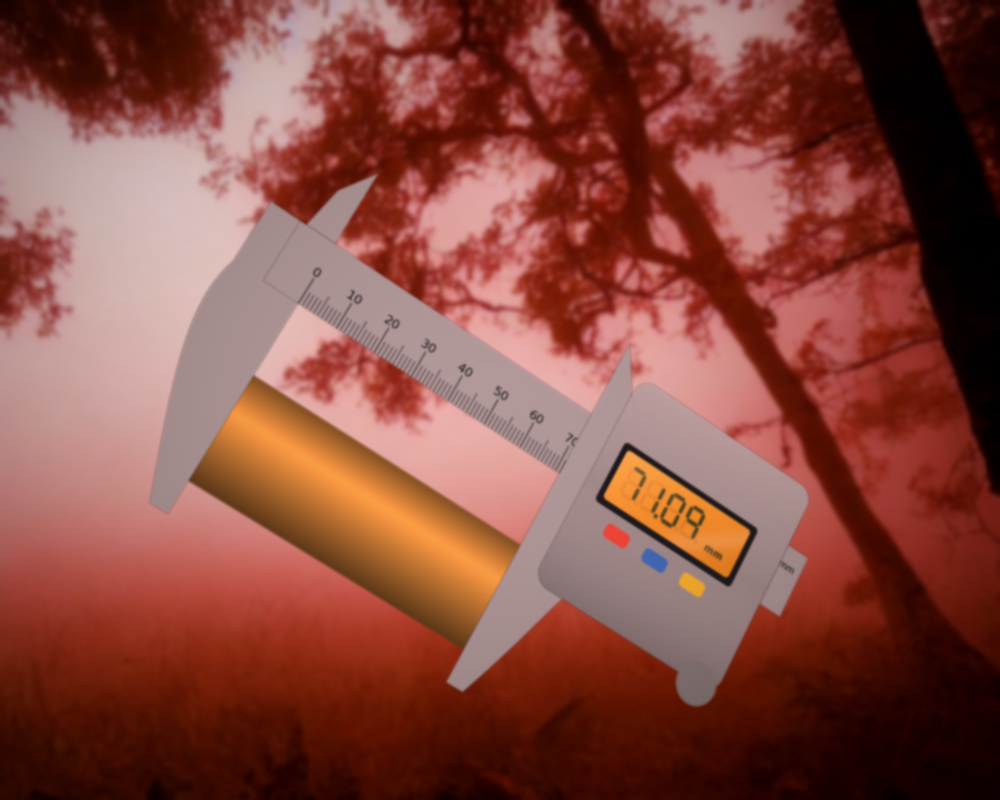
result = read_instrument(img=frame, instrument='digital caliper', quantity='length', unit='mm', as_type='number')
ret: 71.09 mm
